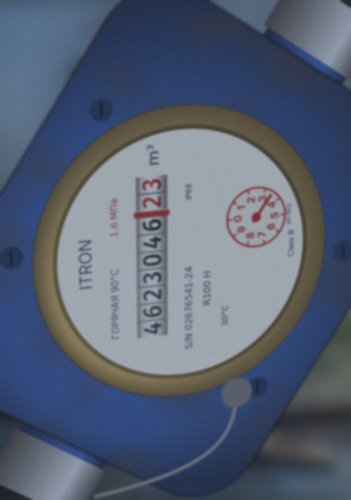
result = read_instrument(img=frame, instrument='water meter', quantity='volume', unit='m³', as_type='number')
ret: 4623046.233 m³
